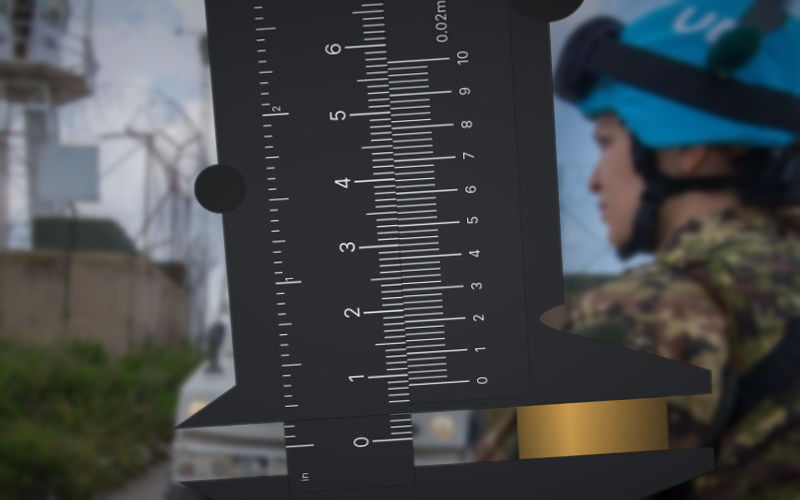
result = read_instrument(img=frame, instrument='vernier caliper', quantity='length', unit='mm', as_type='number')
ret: 8.4 mm
